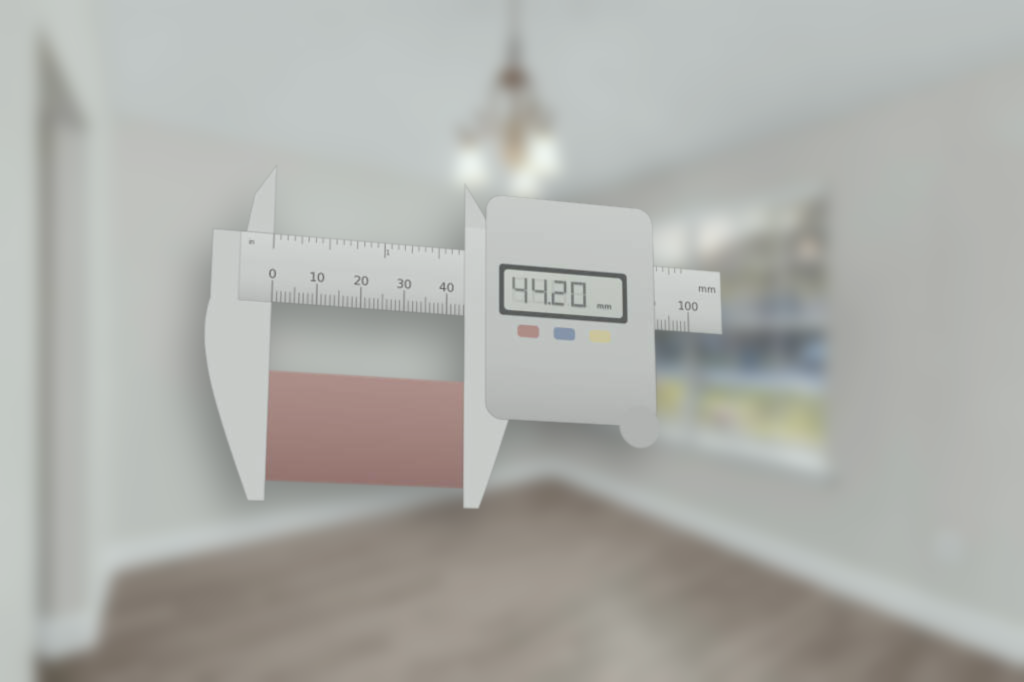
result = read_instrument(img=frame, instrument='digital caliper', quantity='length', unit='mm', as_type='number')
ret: 44.20 mm
